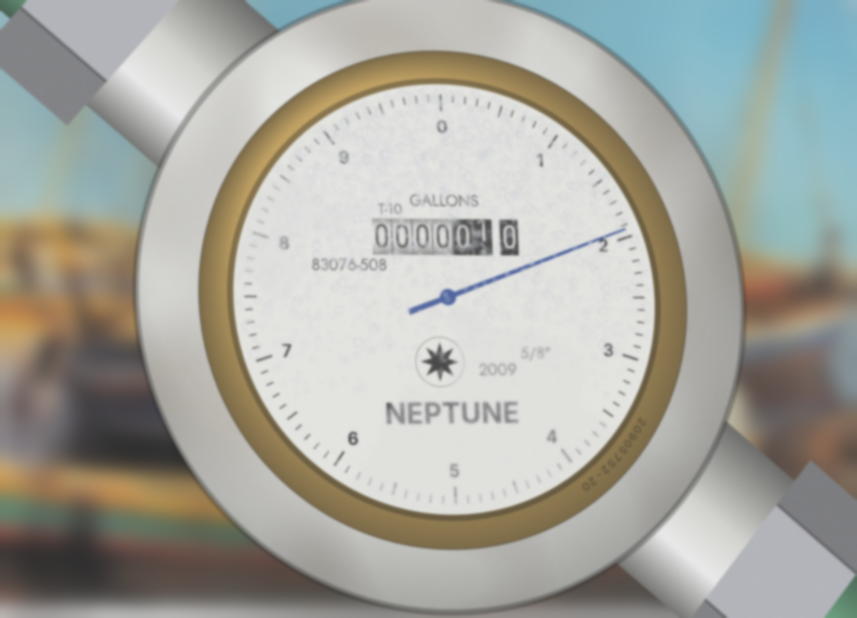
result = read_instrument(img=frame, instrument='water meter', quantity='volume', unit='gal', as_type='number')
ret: 11.9 gal
